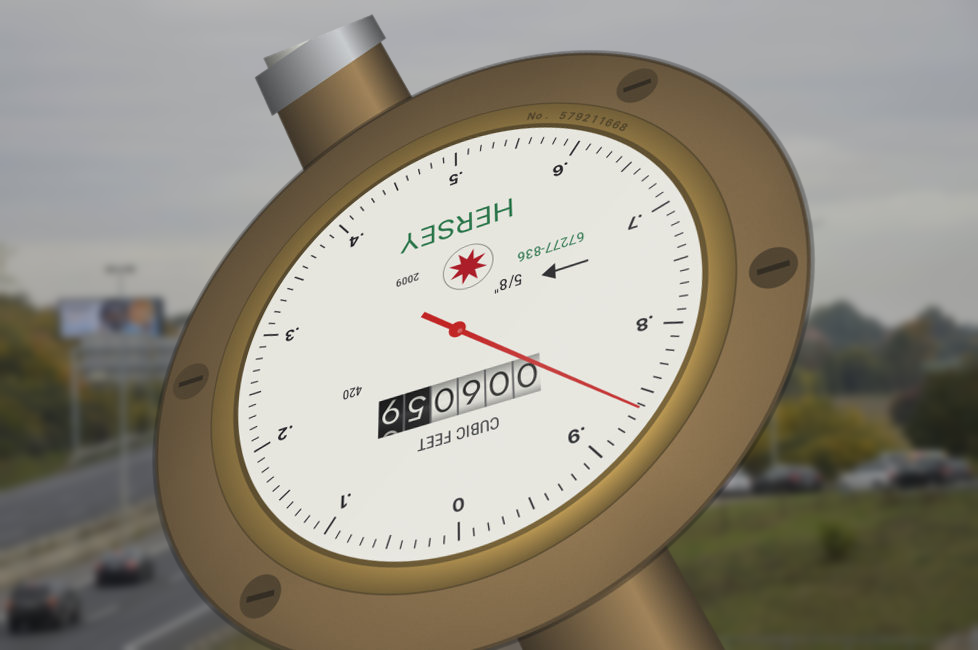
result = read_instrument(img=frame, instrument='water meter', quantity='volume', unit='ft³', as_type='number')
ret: 6058.86 ft³
